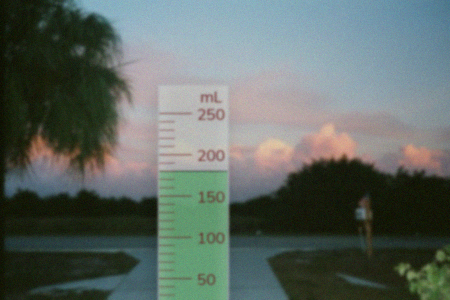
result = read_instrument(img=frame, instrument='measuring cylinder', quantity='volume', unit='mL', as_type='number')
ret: 180 mL
